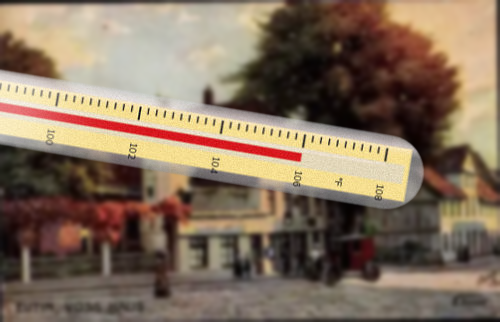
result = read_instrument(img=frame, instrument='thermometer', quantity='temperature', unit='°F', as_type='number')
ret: 106 °F
